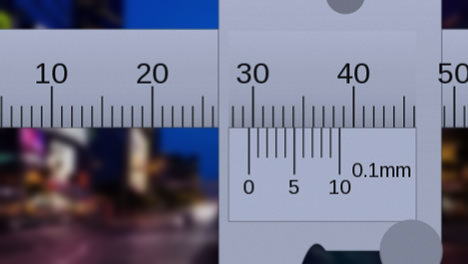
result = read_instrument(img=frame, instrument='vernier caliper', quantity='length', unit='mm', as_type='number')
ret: 29.6 mm
